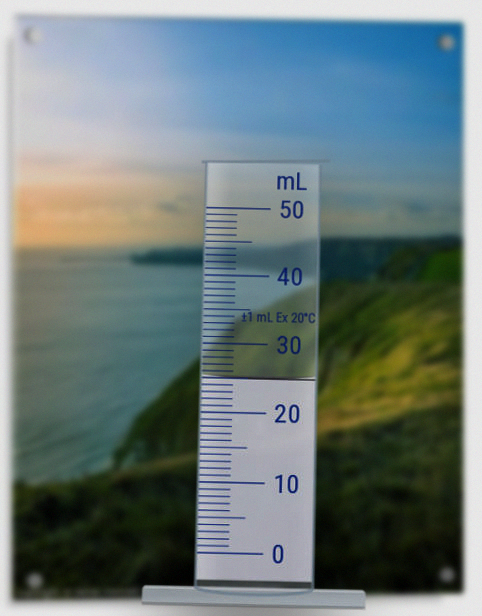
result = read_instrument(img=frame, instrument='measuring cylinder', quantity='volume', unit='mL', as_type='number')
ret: 25 mL
